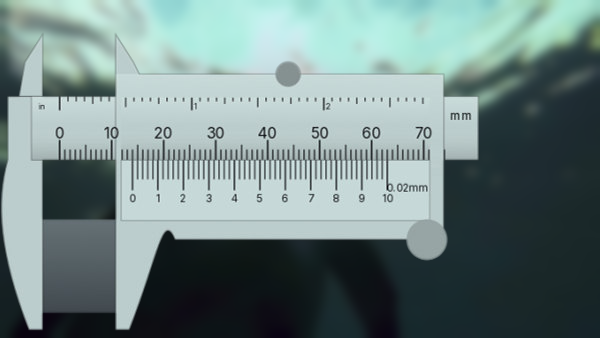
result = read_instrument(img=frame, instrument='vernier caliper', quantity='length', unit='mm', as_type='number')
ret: 14.0 mm
